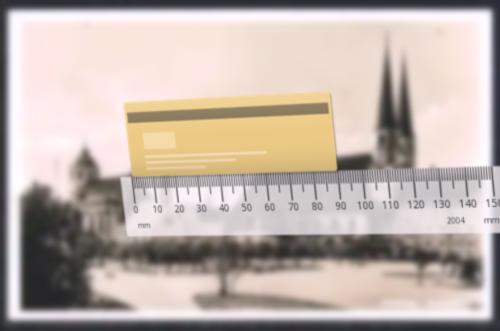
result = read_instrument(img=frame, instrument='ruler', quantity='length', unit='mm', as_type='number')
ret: 90 mm
